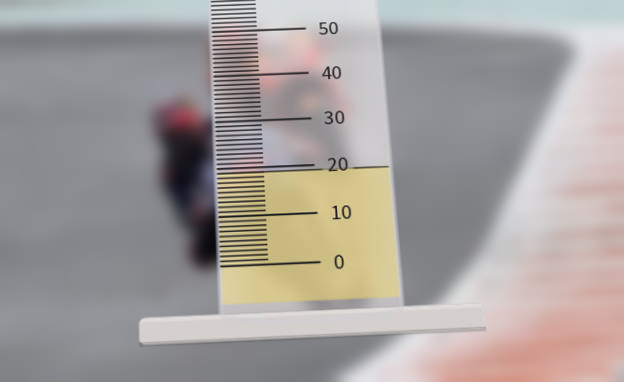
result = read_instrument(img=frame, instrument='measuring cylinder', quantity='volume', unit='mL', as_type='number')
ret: 19 mL
